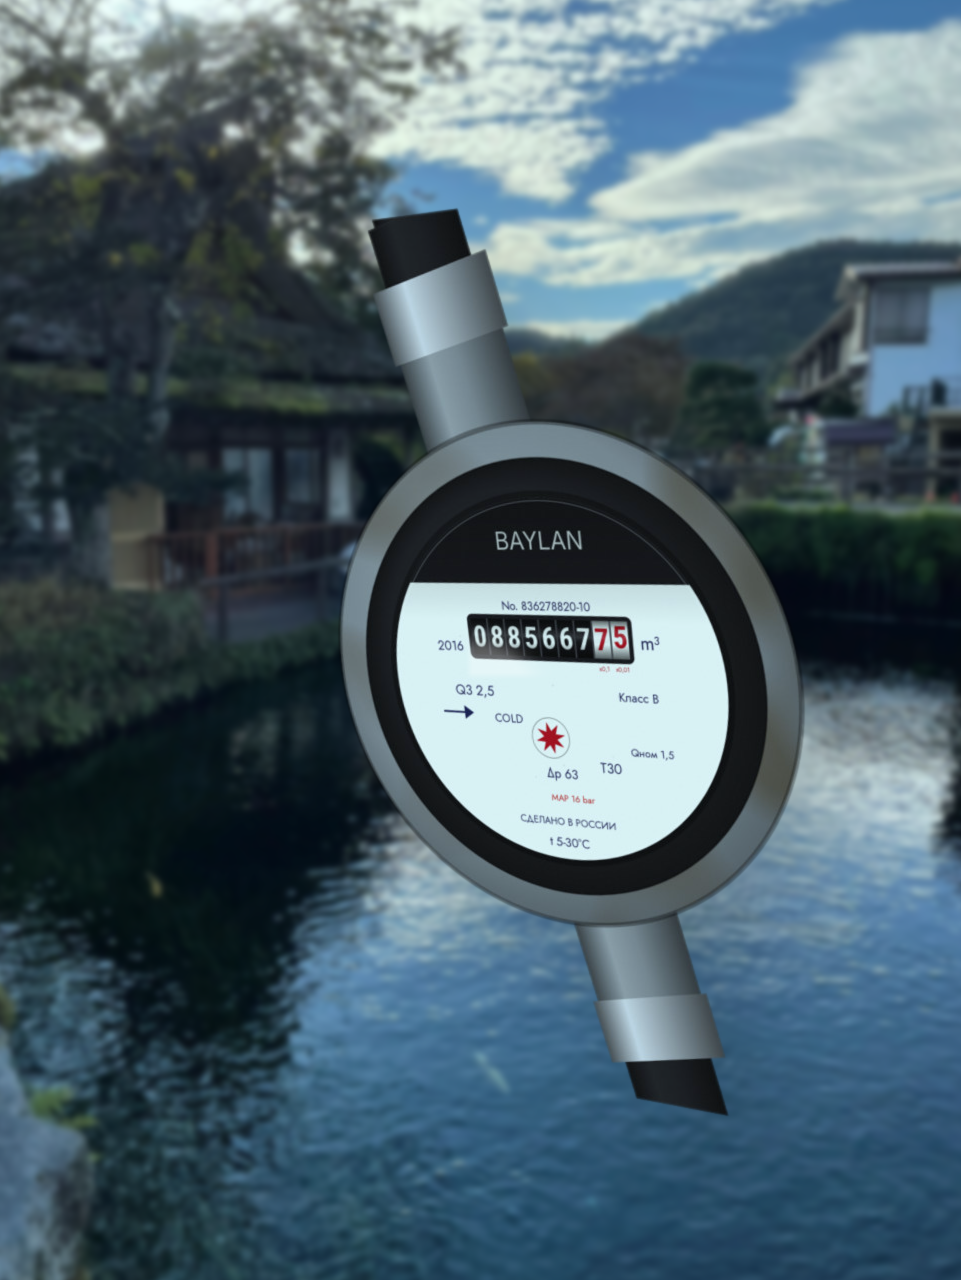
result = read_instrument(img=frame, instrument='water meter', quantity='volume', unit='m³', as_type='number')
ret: 885667.75 m³
